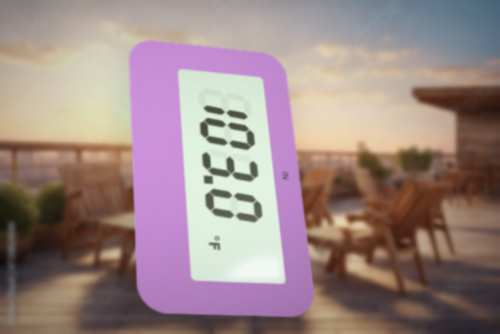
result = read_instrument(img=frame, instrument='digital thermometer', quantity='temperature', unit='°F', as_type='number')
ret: 103.0 °F
